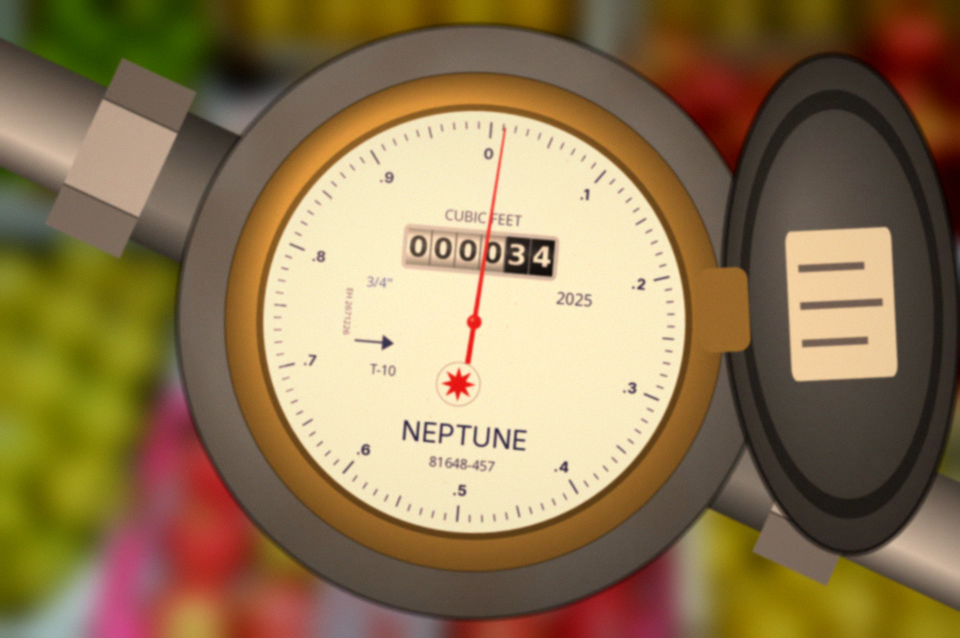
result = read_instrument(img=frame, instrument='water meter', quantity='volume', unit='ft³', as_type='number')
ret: 34.01 ft³
